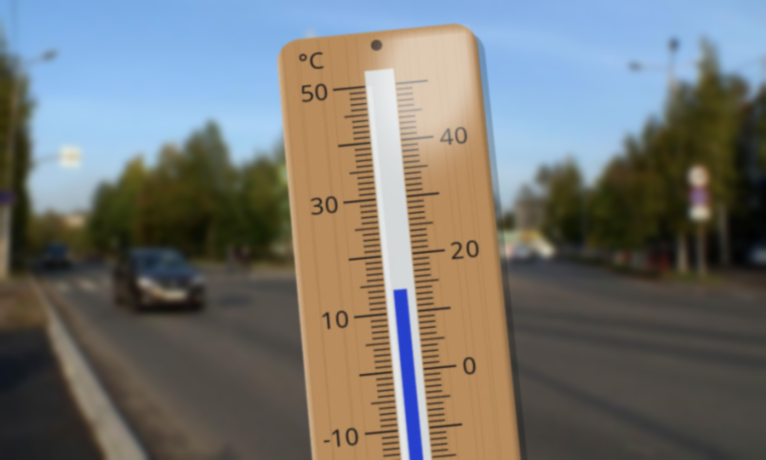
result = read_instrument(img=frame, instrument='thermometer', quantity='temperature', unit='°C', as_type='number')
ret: 14 °C
